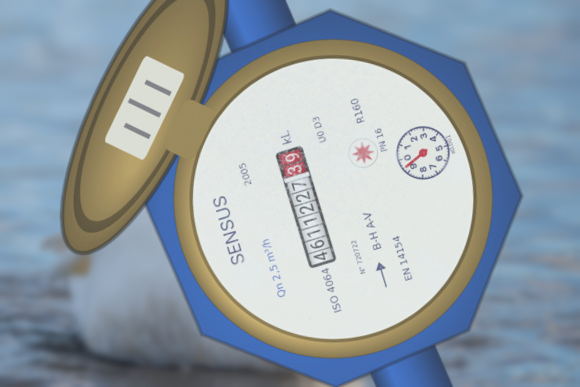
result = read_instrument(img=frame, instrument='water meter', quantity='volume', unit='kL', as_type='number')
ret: 4611227.389 kL
